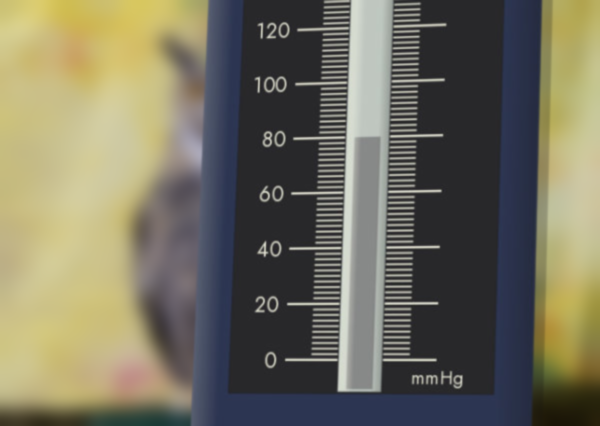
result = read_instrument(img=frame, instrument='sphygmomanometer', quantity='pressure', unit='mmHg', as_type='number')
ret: 80 mmHg
